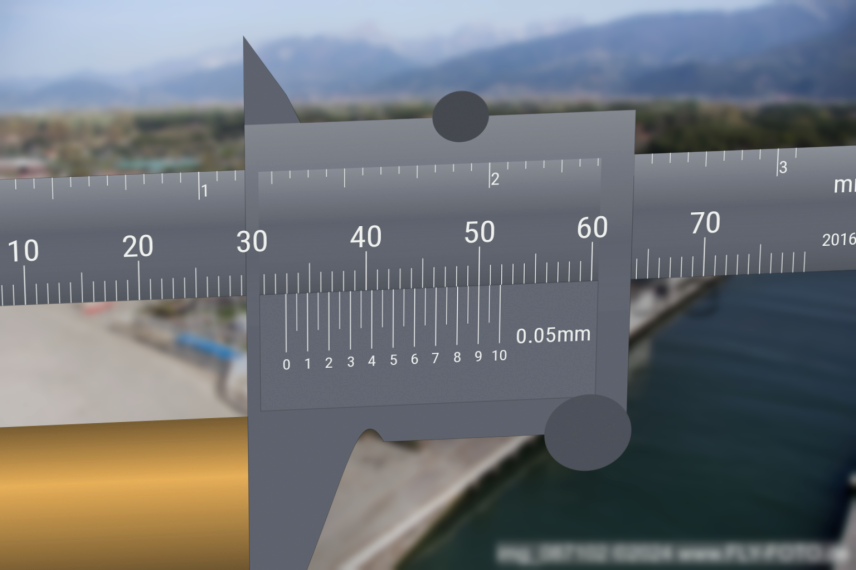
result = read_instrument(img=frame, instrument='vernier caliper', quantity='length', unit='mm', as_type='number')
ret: 32.9 mm
